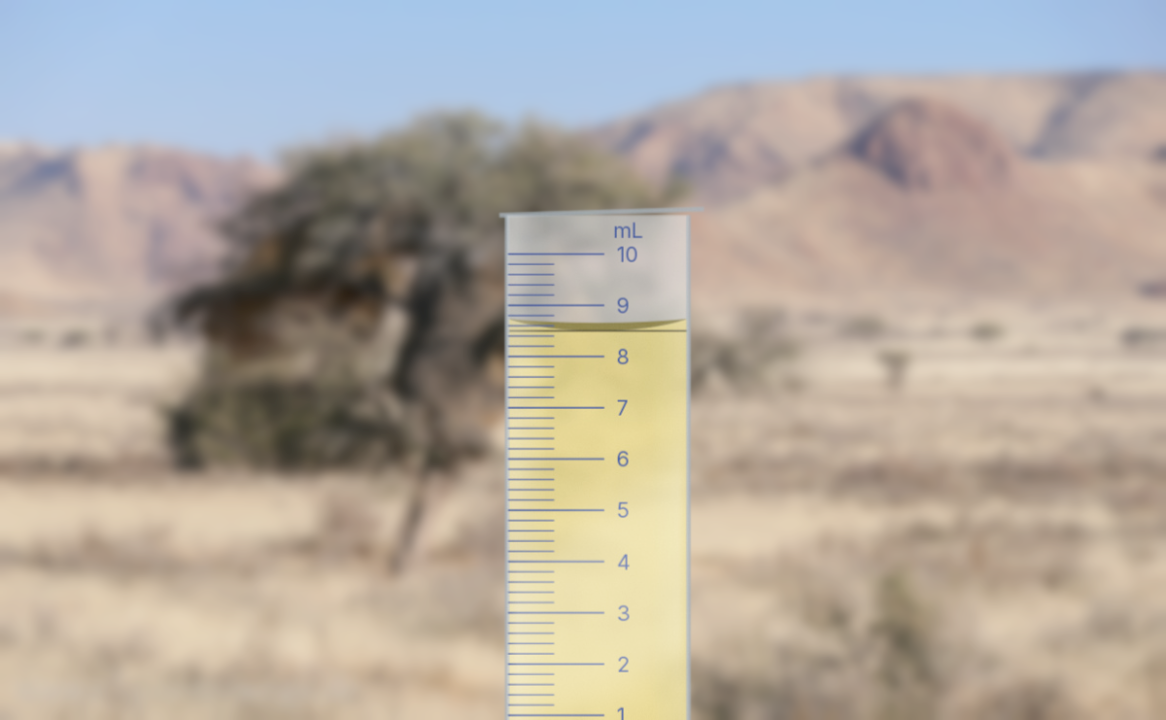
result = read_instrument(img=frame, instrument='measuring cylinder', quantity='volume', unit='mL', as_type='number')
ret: 8.5 mL
